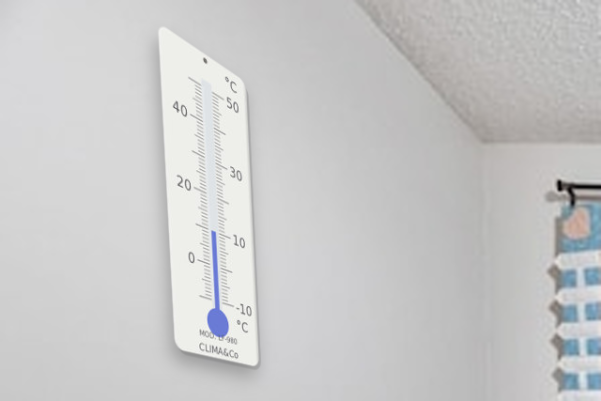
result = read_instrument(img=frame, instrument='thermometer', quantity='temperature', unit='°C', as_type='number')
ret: 10 °C
